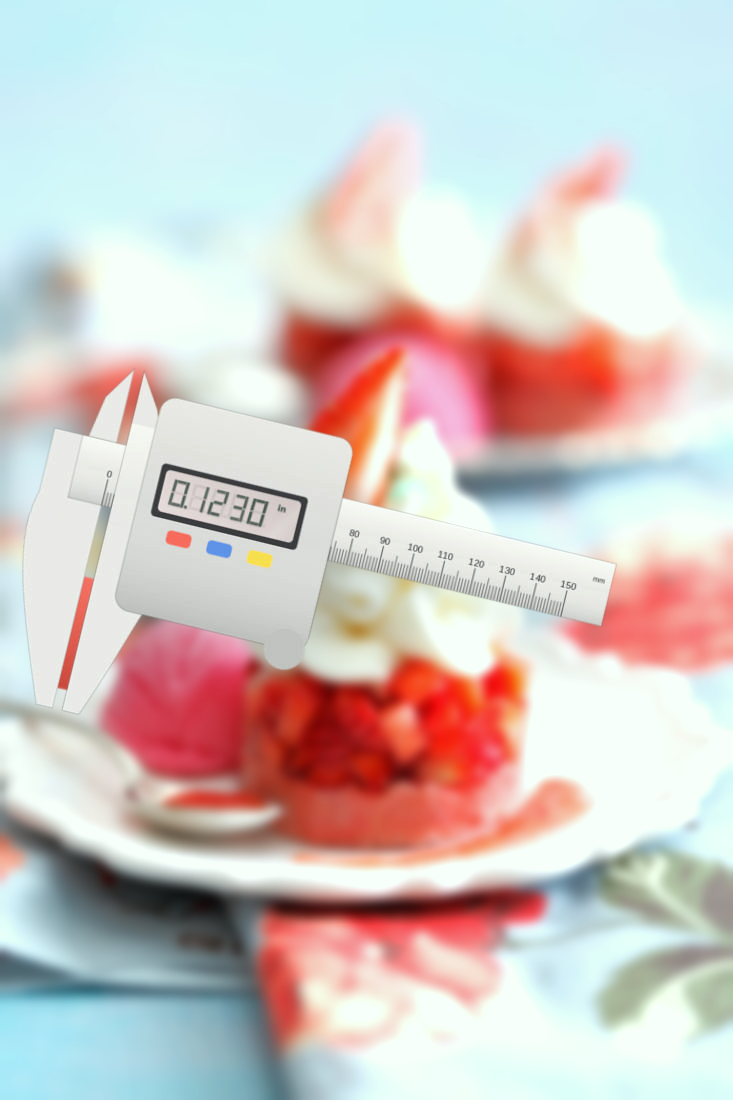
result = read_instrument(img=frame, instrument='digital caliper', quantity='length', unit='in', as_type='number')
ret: 0.1230 in
